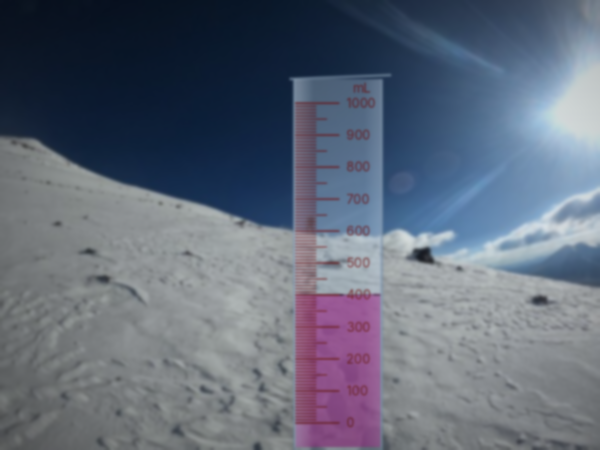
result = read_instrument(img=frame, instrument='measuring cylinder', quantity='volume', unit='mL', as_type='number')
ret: 400 mL
